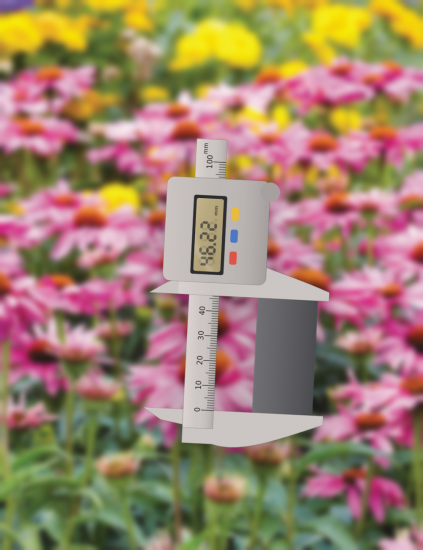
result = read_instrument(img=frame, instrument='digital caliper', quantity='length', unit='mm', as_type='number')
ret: 46.22 mm
